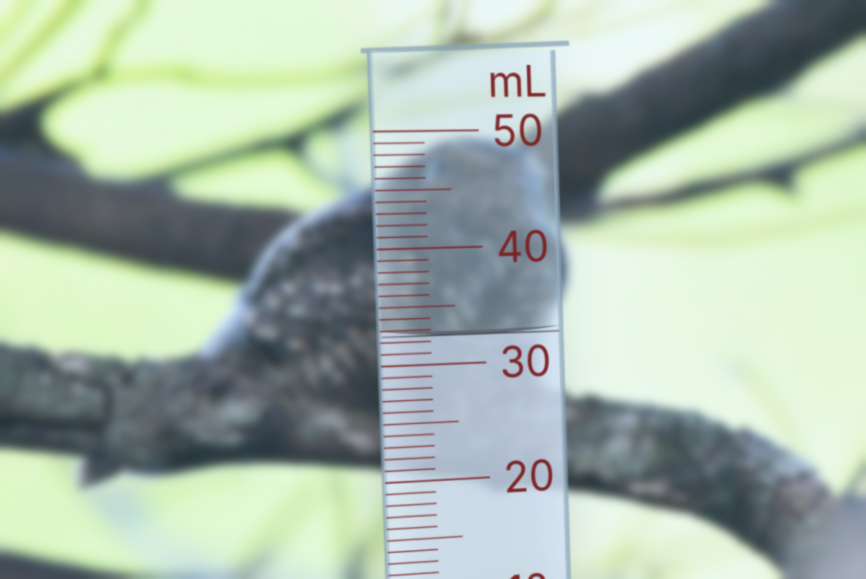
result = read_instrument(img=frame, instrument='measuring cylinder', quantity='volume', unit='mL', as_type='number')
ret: 32.5 mL
